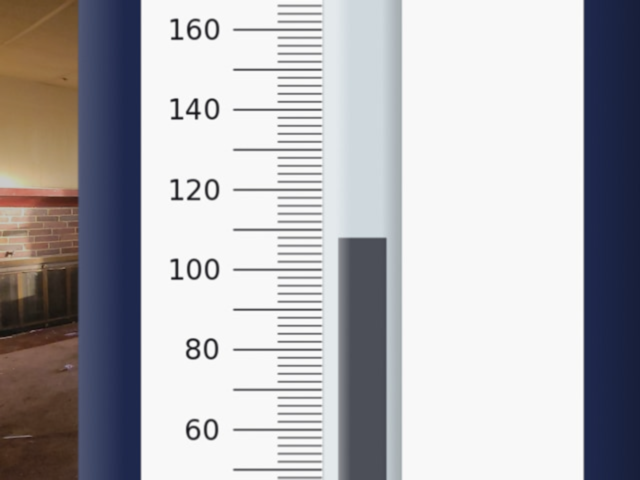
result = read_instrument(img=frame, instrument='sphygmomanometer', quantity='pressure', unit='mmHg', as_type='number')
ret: 108 mmHg
